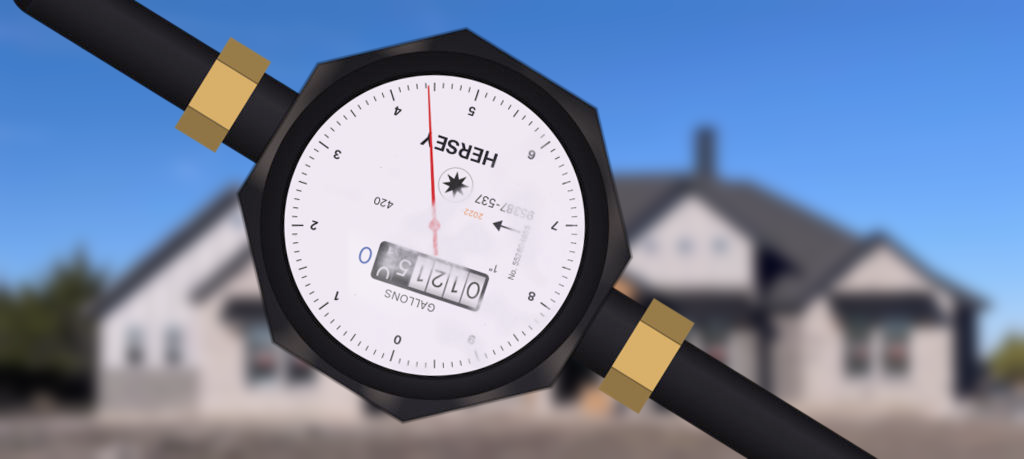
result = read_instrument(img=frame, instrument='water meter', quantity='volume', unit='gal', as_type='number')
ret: 121504.4 gal
